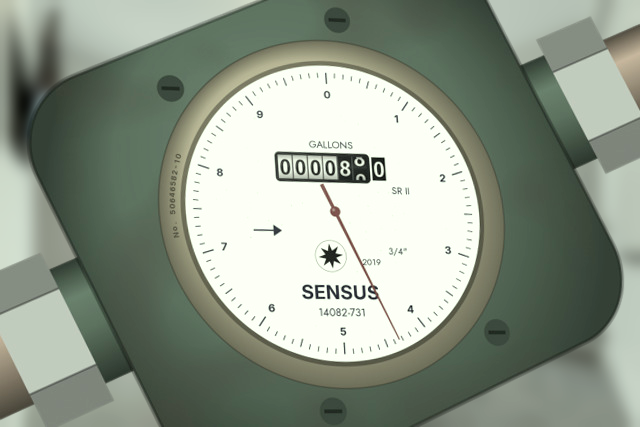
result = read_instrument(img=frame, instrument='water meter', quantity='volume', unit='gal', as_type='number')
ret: 884.3 gal
